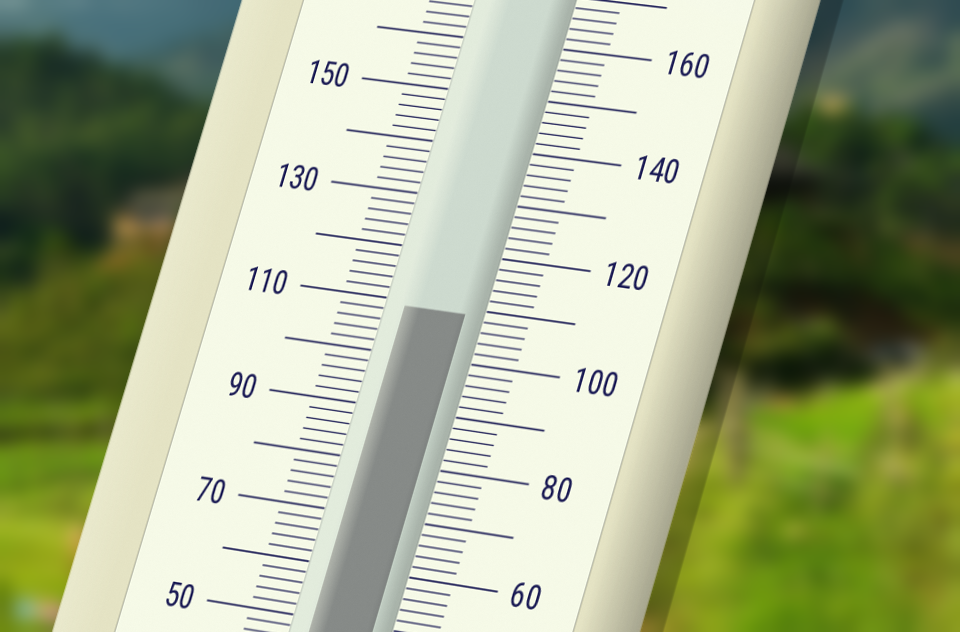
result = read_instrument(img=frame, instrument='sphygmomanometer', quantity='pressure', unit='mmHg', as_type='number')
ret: 109 mmHg
